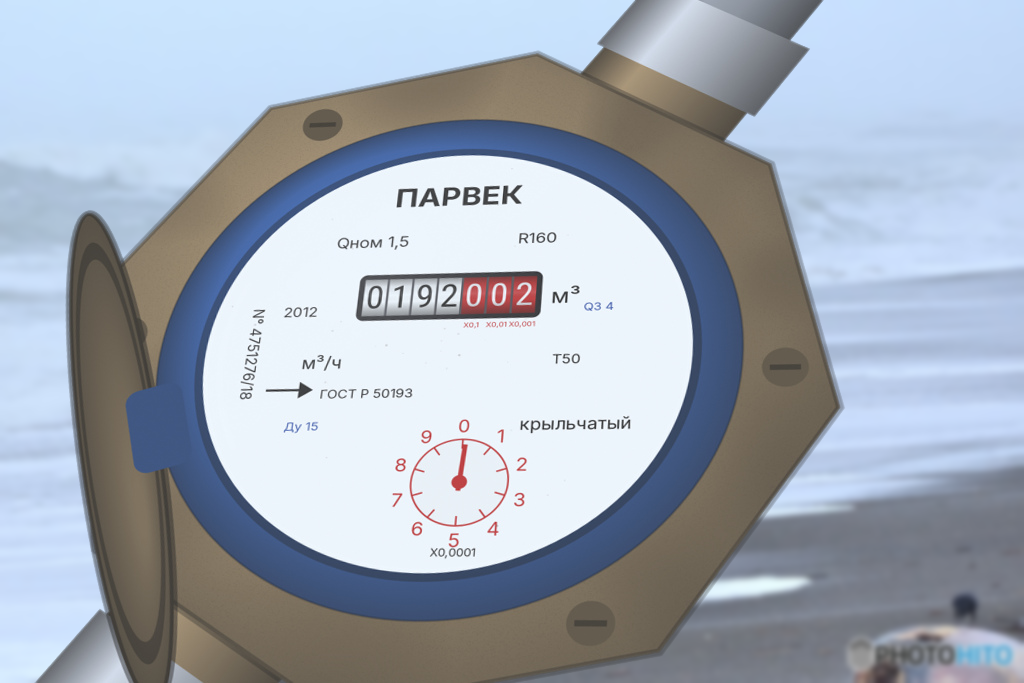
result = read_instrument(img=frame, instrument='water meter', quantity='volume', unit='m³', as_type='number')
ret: 192.0020 m³
